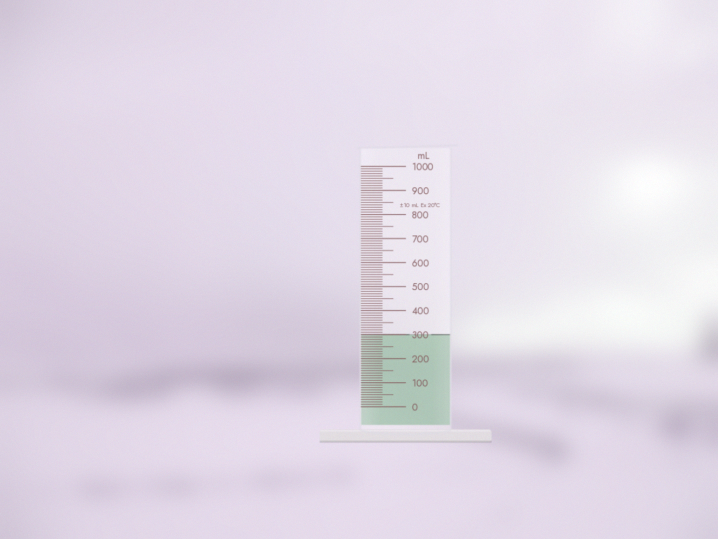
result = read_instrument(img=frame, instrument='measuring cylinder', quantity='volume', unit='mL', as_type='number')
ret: 300 mL
